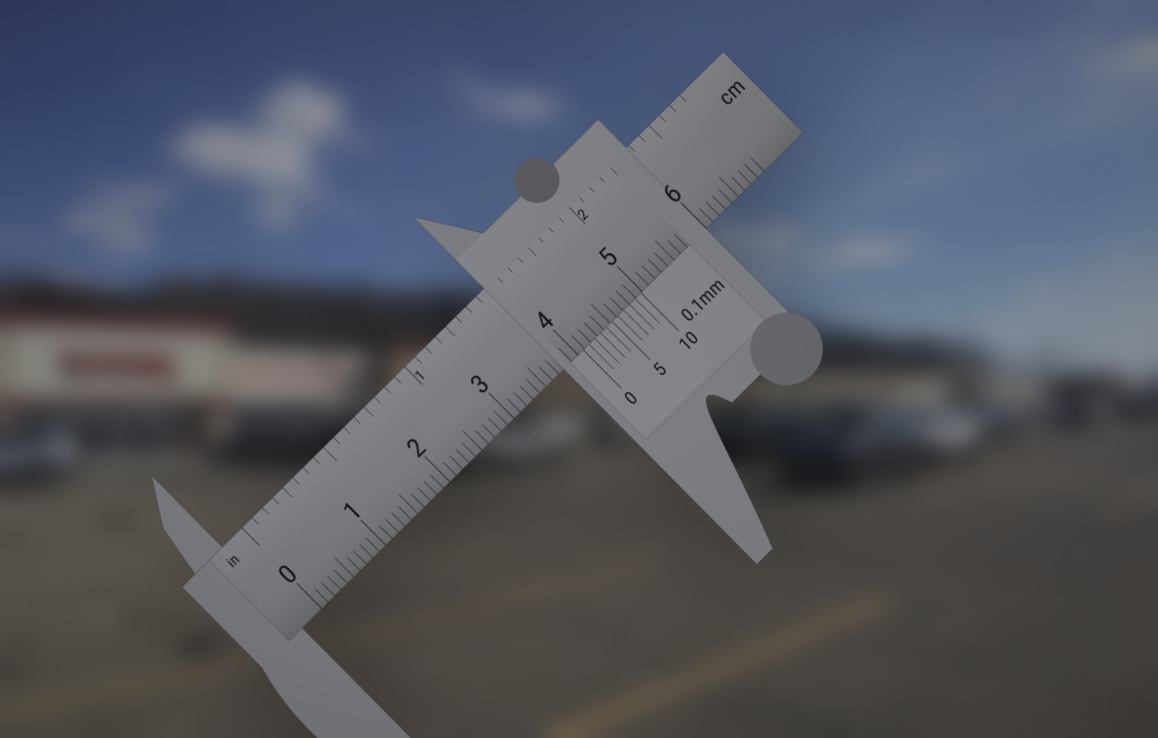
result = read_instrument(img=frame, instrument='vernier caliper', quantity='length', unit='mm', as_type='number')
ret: 40.8 mm
